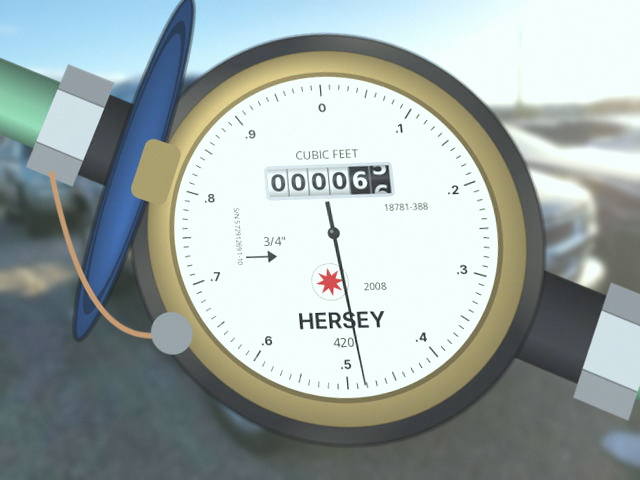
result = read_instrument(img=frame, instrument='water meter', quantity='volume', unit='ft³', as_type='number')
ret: 65.48 ft³
